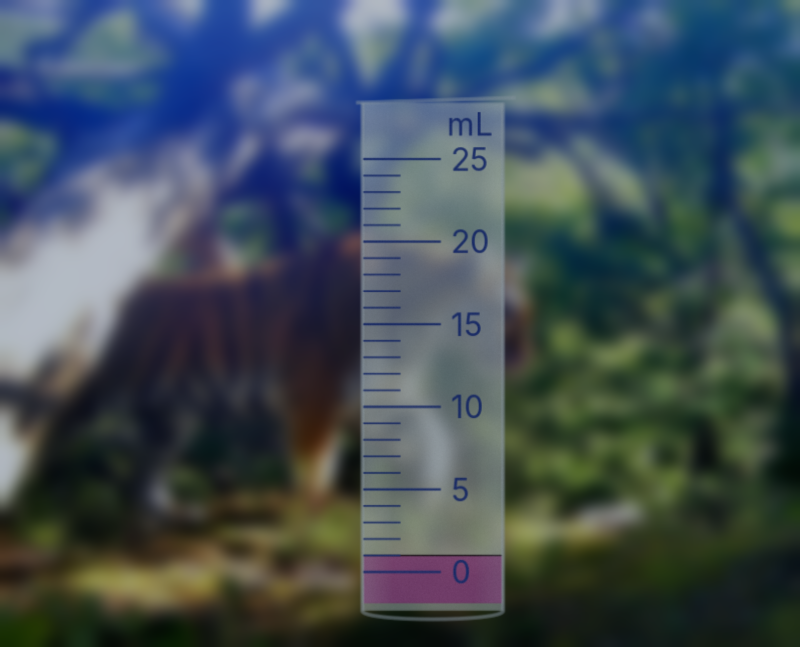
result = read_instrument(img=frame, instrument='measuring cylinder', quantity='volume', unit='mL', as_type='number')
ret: 1 mL
